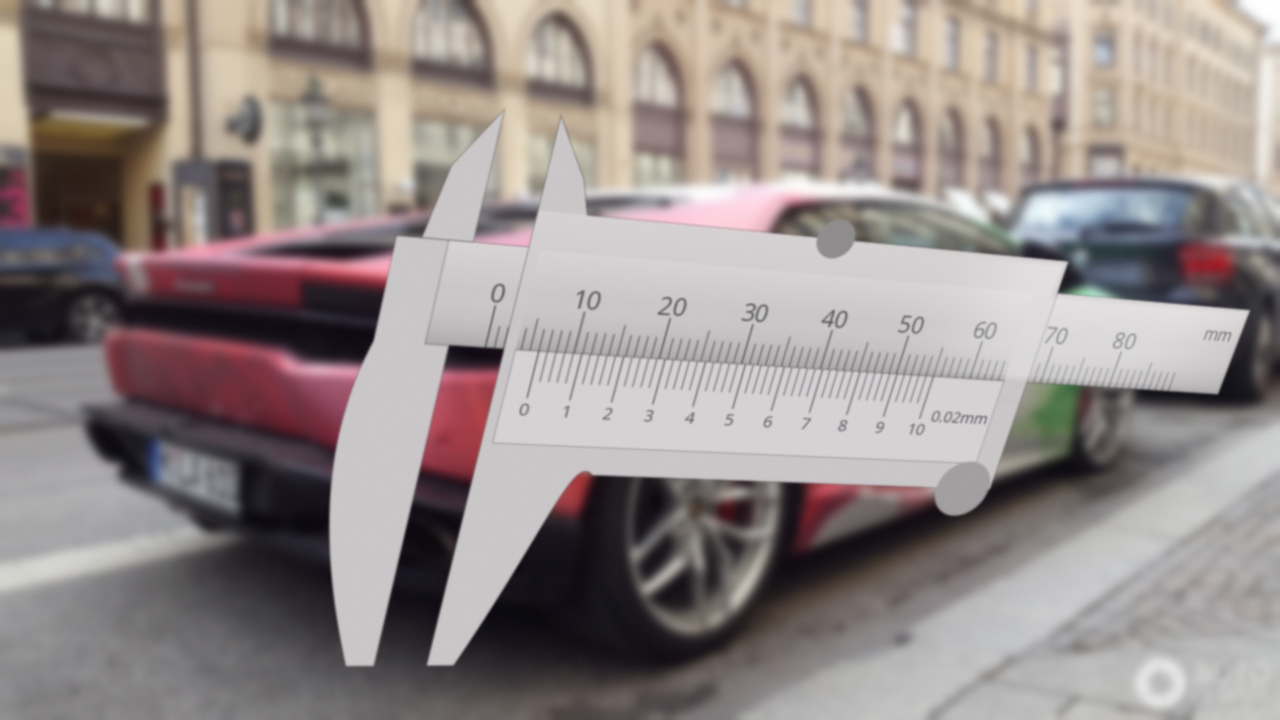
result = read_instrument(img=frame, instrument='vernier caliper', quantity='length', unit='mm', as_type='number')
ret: 6.0 mm
